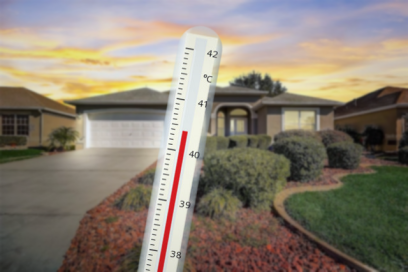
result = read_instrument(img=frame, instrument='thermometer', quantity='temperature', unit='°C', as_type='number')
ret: 40.4 °C
